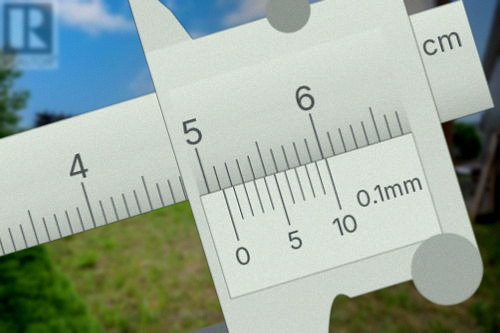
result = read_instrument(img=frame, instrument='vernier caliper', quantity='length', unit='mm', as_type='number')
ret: 51.2 mm
